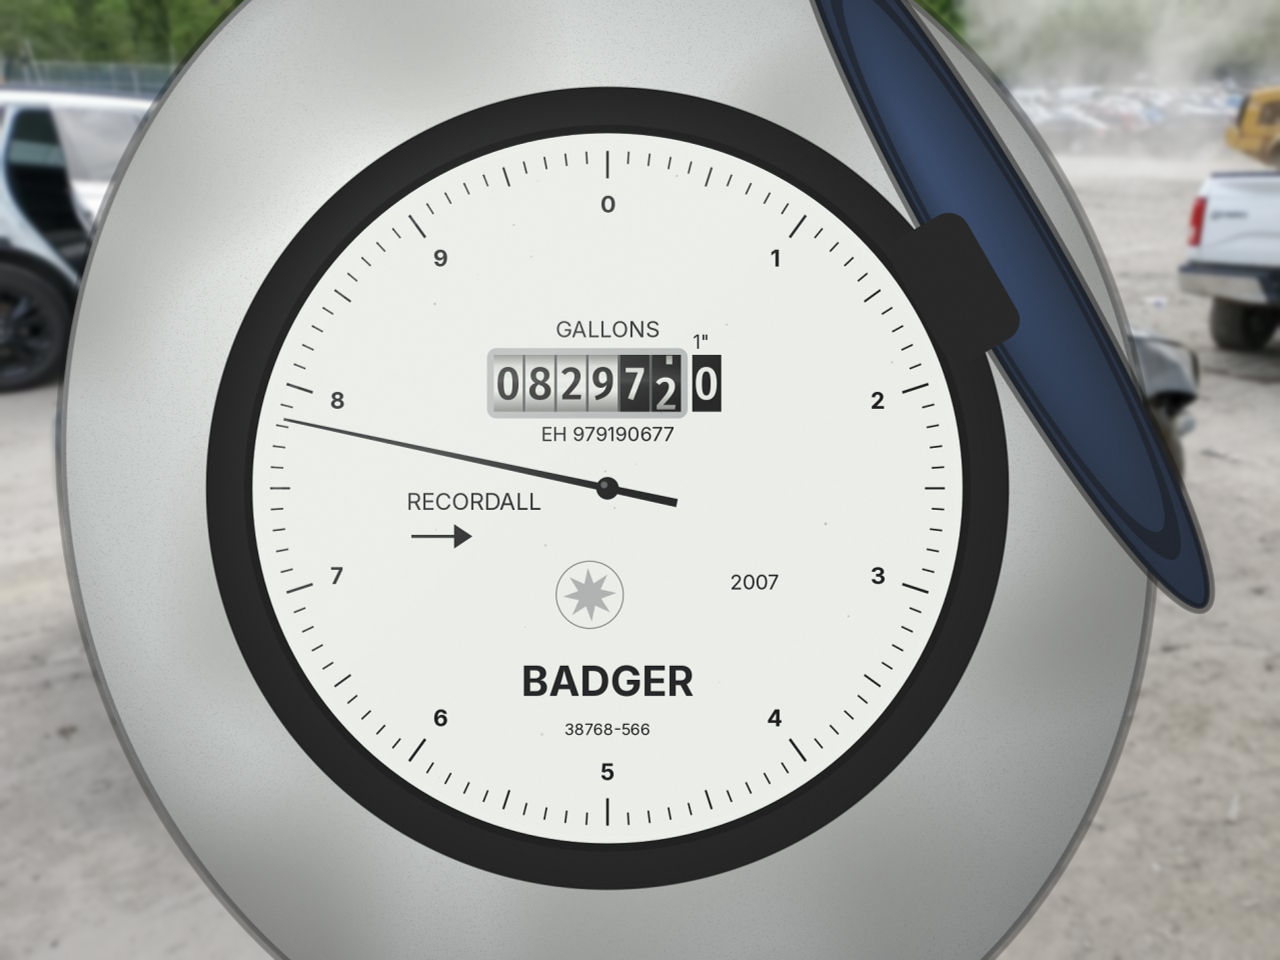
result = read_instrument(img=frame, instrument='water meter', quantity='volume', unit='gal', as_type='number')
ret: 829717.8 gal
